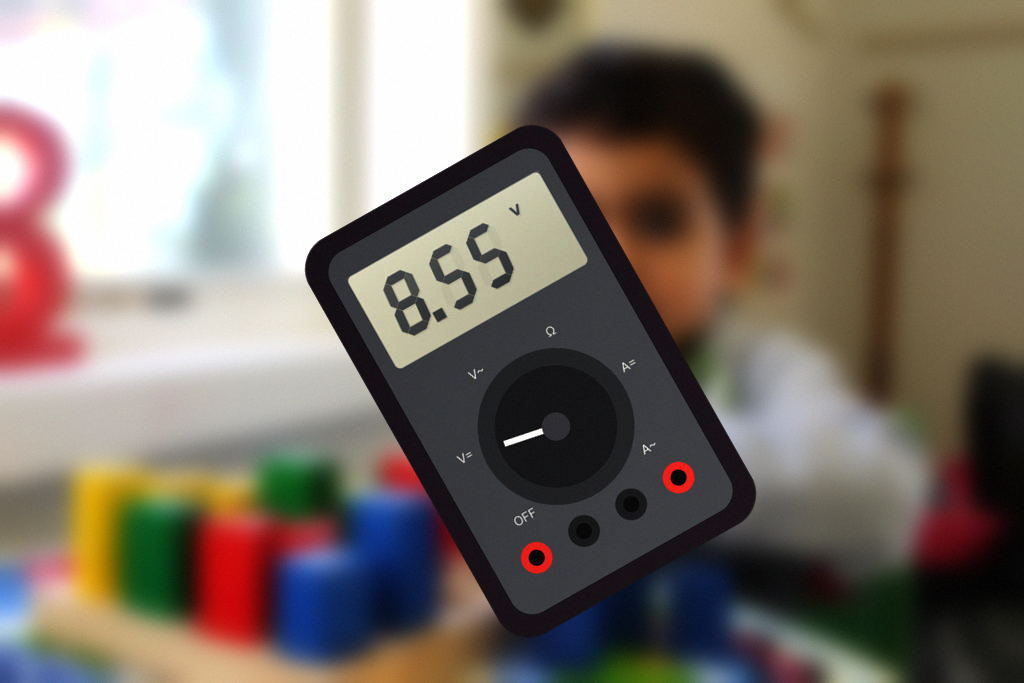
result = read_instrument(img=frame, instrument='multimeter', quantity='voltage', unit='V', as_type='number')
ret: 8.55 V
